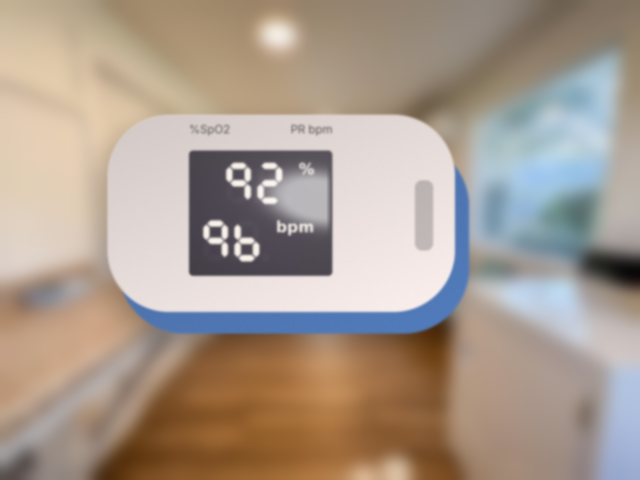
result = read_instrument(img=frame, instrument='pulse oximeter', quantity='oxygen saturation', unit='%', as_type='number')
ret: 92 %
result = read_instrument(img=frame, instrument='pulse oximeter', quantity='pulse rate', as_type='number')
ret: 96 bpm
